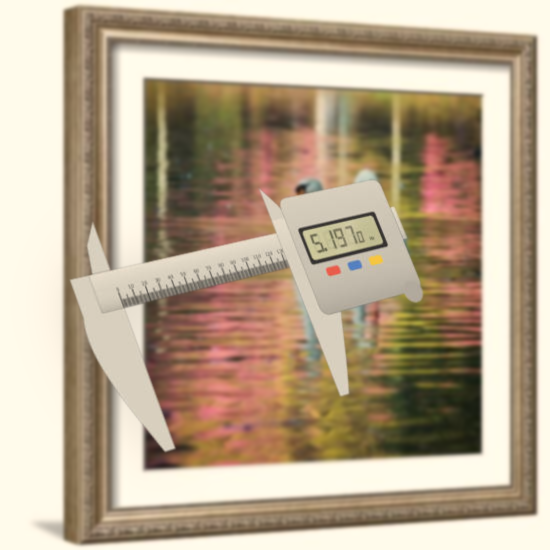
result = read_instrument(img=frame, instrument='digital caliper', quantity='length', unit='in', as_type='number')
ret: 5.1970 in
